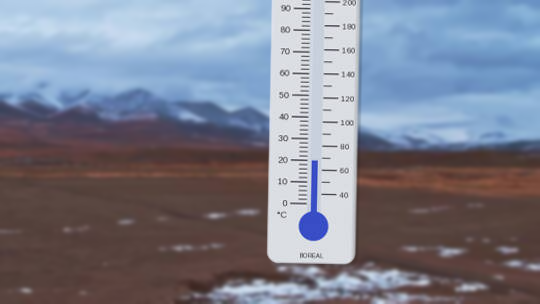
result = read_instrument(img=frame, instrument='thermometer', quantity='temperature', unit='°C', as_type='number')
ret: 20 °C
